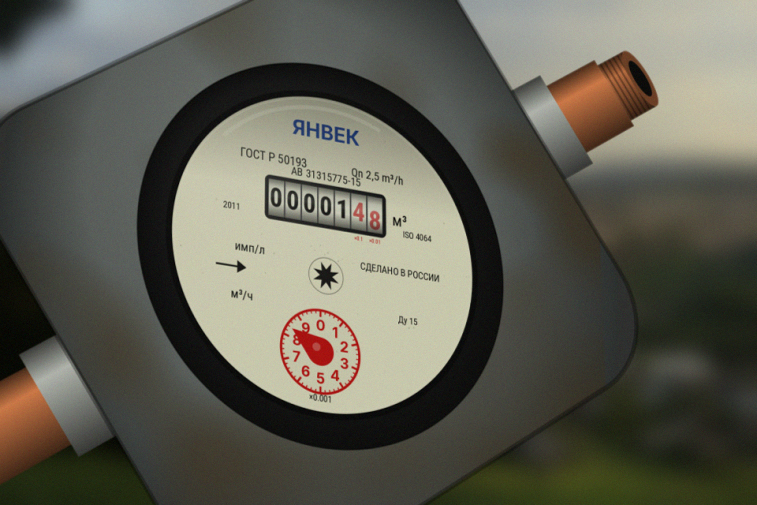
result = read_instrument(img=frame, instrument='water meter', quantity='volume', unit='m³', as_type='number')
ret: 1.478 m³
